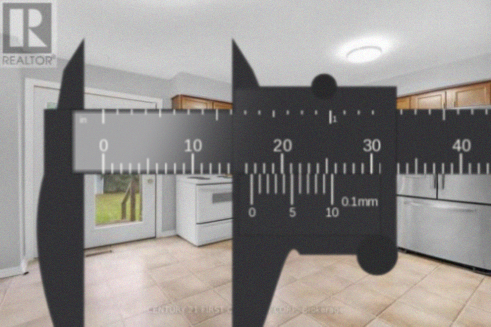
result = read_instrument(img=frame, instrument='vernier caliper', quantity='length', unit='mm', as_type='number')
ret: 16.6 mm
